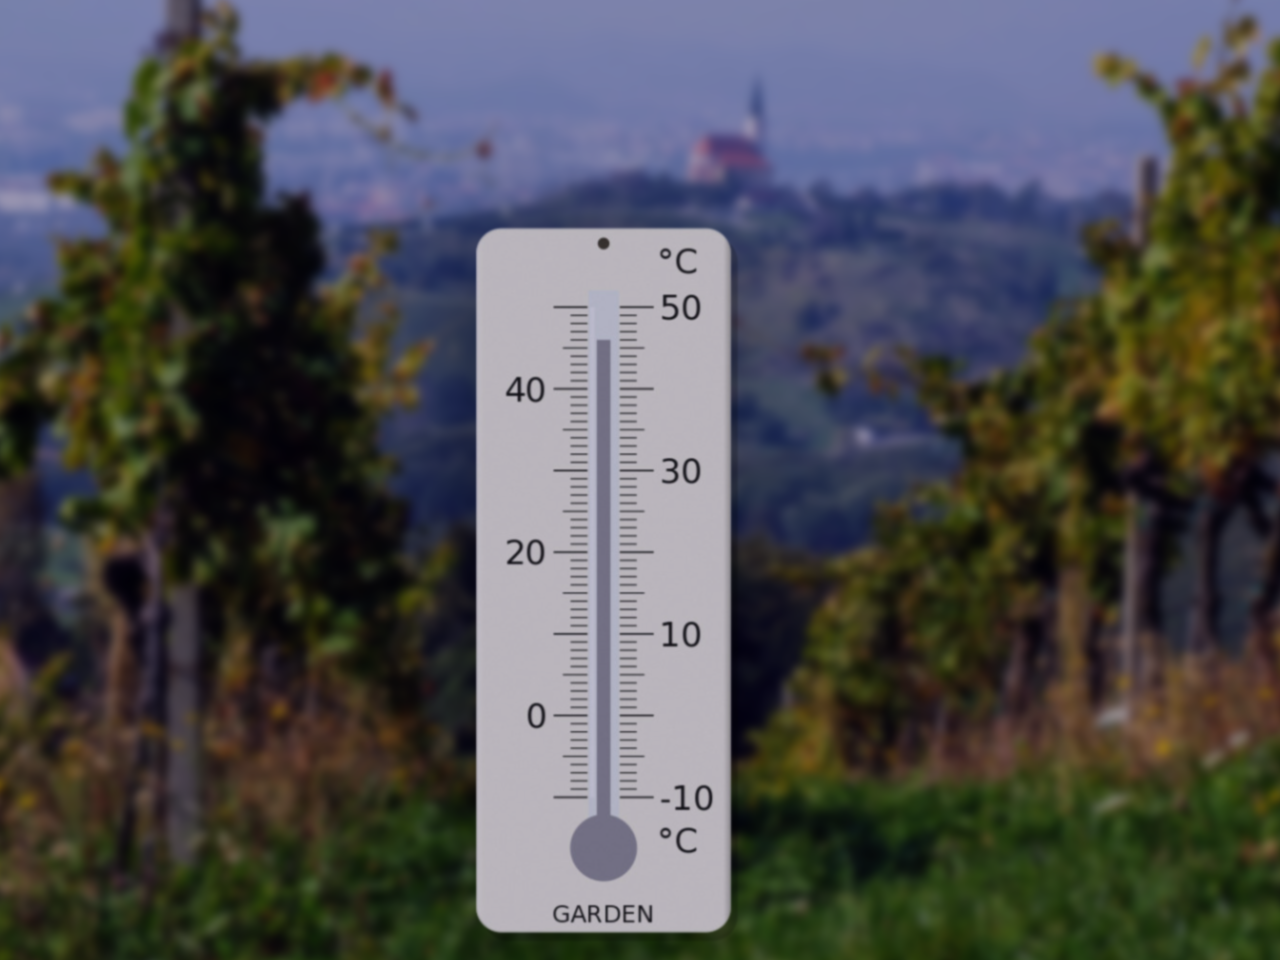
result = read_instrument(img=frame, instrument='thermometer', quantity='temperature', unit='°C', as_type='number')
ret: 46 °C
